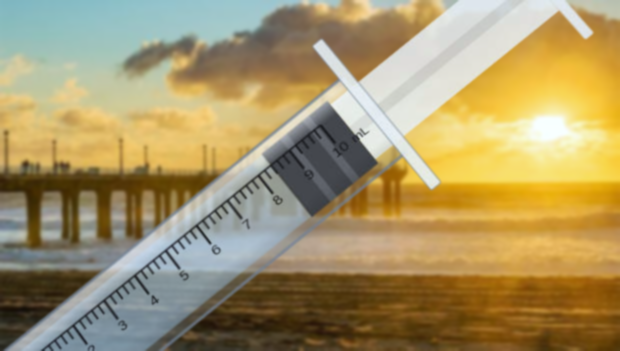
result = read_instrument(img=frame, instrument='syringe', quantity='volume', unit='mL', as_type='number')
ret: 8.4 mL
